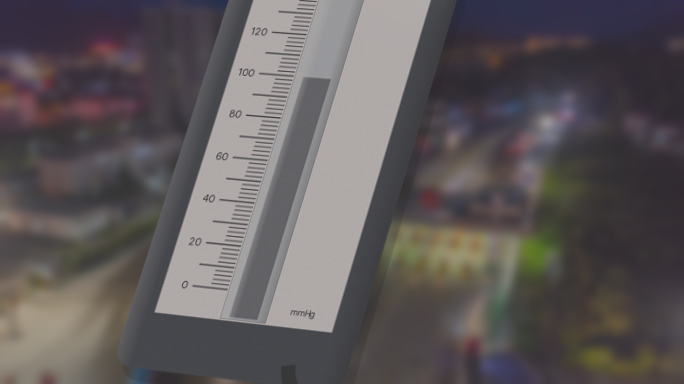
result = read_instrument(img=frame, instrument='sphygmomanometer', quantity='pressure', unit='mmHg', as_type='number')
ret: 100 mmHg
